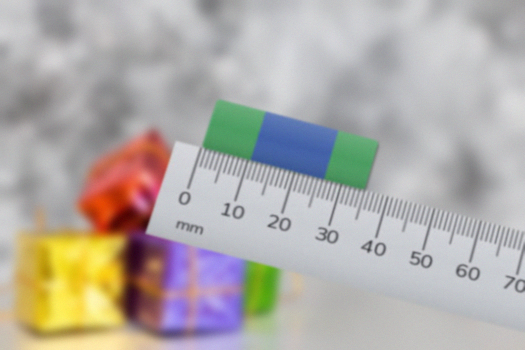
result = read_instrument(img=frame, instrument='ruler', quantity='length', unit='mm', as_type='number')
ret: 35 mm
